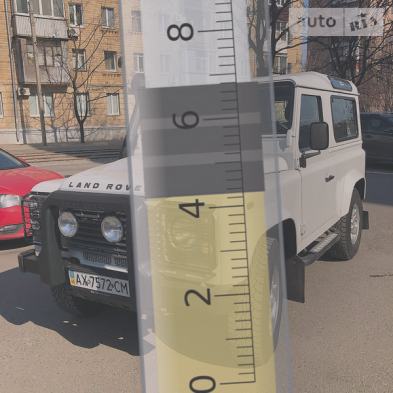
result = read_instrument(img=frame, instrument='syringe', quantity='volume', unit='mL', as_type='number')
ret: 4.3 mL
